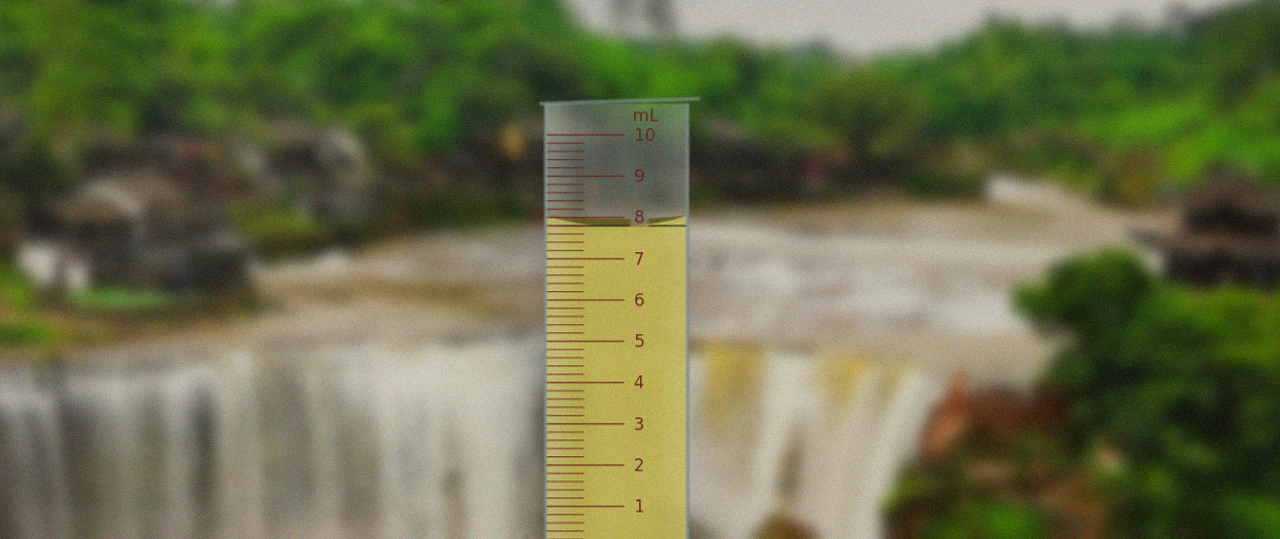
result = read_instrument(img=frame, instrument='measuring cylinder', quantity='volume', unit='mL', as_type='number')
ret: 7.8 mL
